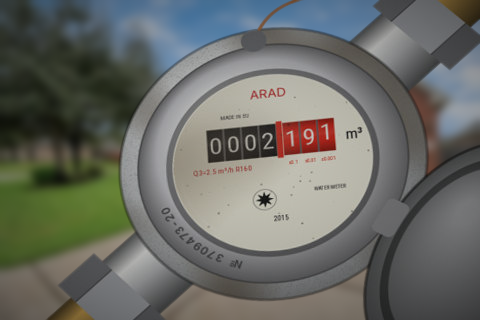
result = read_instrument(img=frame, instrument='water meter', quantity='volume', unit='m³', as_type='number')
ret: 2.191 m³
